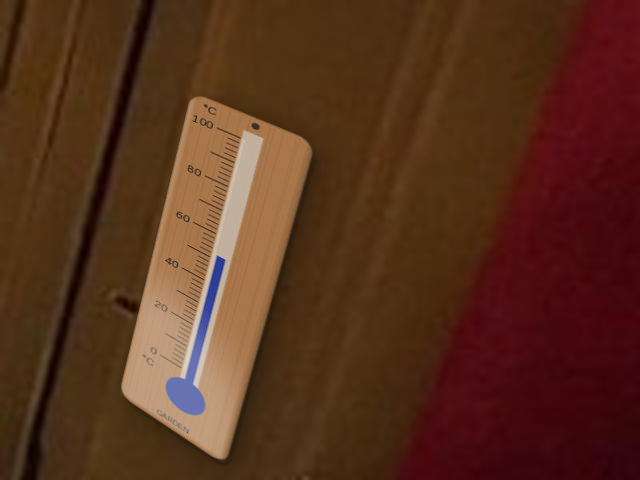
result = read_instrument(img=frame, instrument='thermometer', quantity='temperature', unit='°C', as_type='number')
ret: 52 °C
